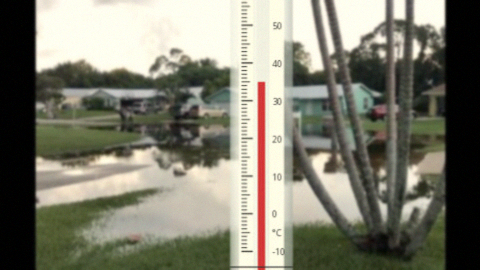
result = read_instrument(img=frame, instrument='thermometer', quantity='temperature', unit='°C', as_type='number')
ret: 35 °C
